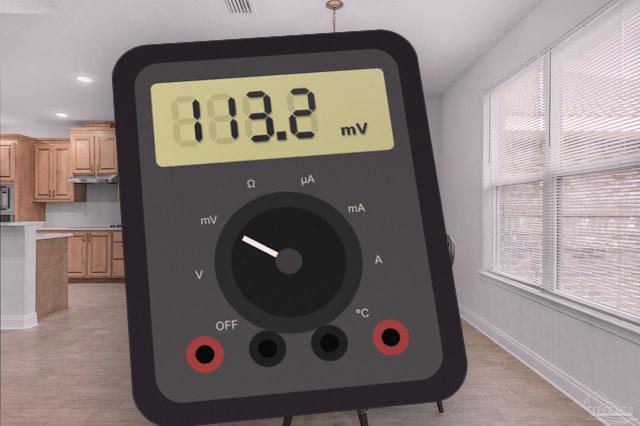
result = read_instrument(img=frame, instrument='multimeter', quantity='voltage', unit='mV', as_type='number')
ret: 113.2 mV
